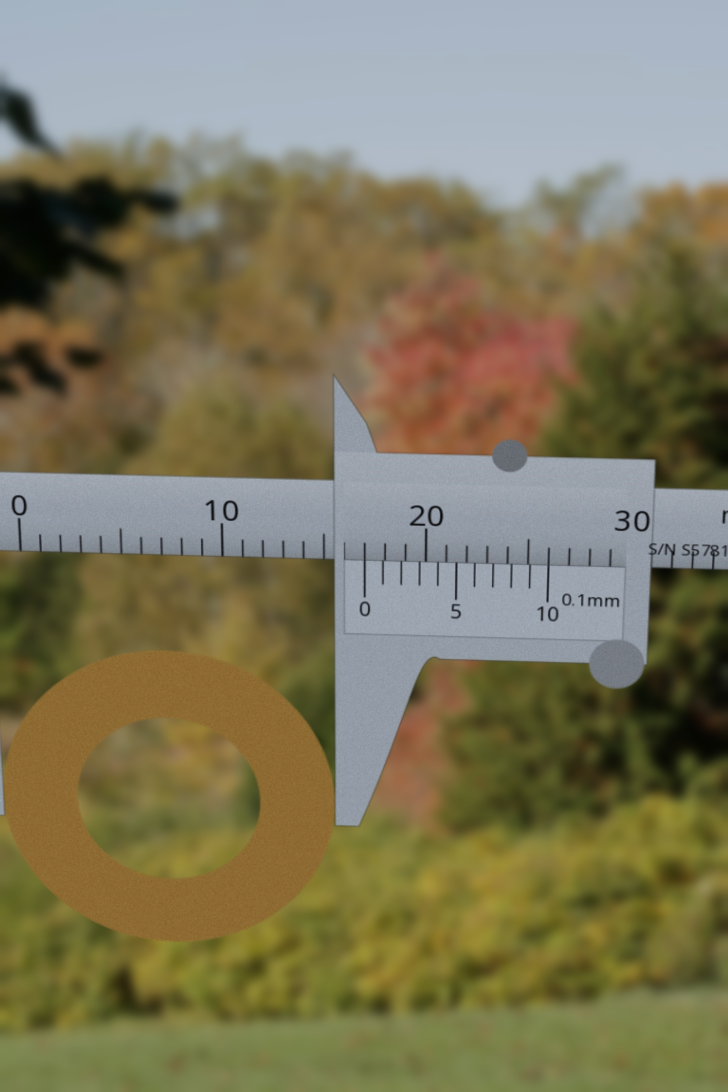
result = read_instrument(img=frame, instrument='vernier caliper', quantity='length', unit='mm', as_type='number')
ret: 17.0 mm
